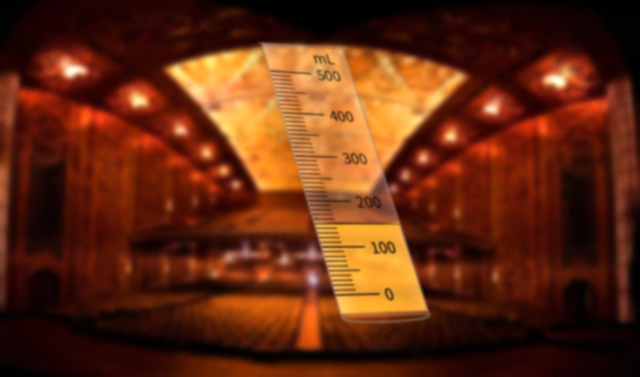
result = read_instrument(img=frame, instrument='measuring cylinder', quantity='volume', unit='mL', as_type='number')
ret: 150 mL
